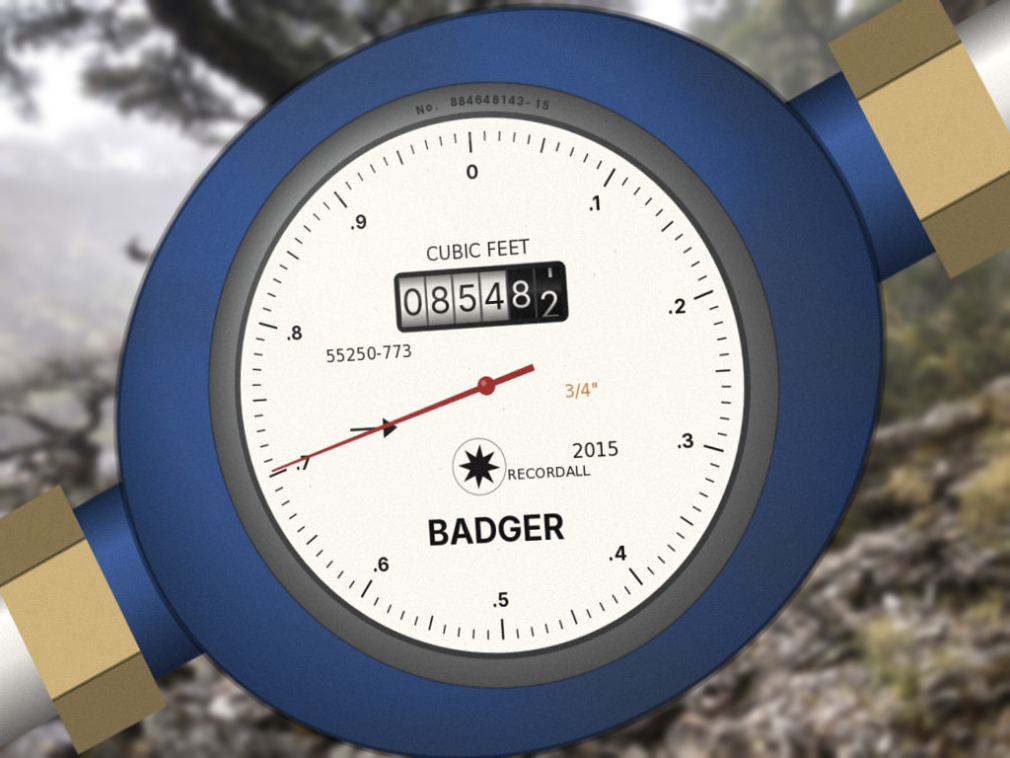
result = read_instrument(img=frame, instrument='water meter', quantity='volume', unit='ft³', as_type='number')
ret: 85481.70 ft³
